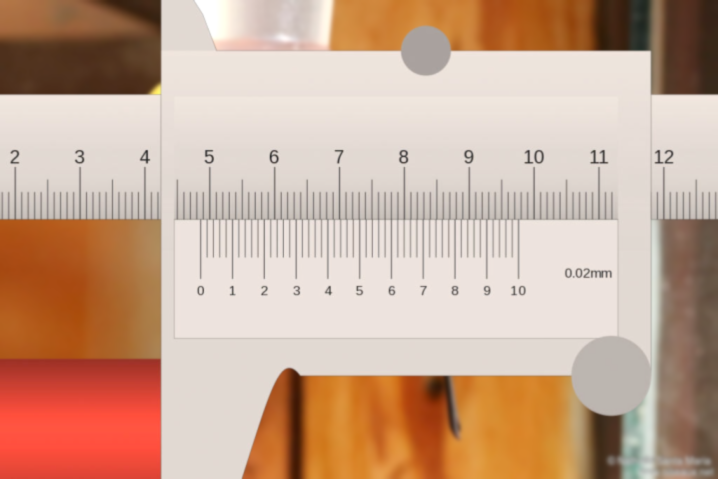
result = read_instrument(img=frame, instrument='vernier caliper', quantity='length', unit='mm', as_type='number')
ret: 48.6 mm
